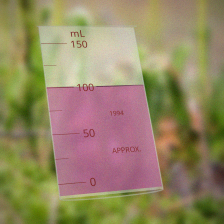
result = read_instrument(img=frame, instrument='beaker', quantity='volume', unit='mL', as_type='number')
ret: 100 mL
